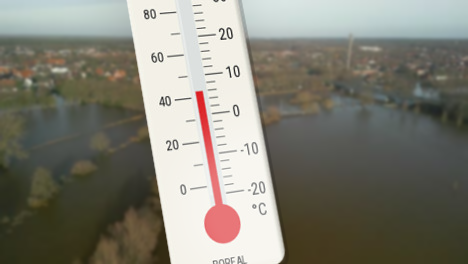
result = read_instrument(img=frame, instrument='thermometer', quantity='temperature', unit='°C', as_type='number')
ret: 6 °C
